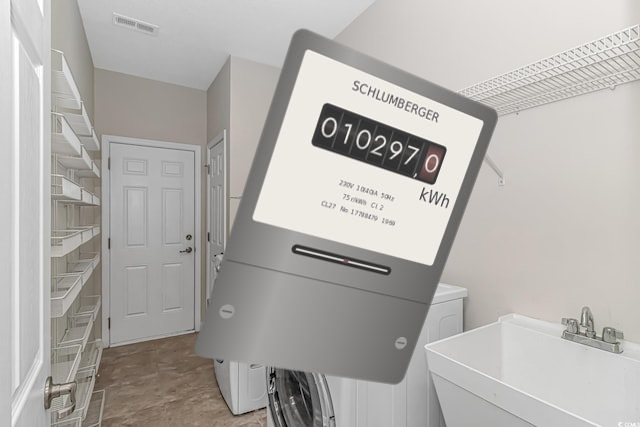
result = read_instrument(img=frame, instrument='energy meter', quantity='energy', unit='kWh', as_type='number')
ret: 10297.0 kWh
